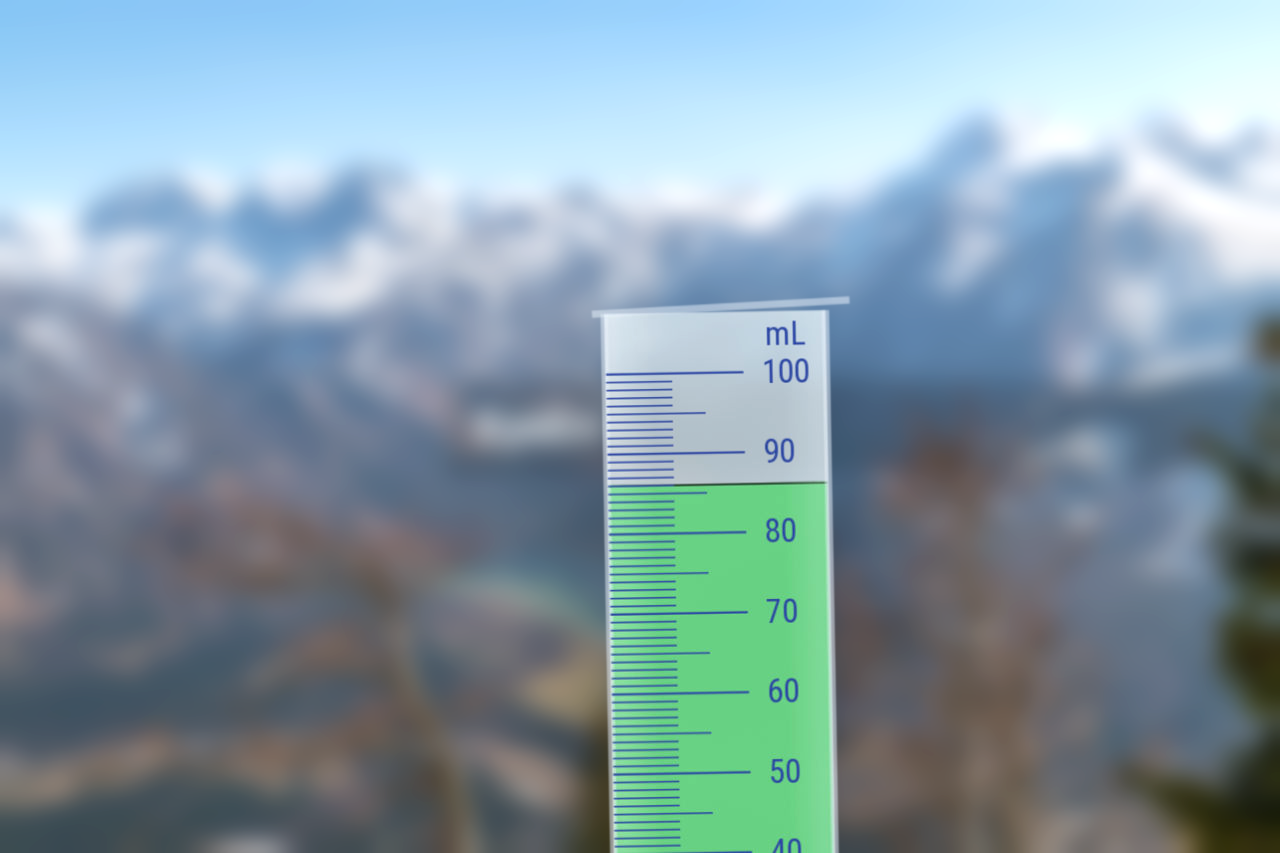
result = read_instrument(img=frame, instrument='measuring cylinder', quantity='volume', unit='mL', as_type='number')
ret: 86 mL
